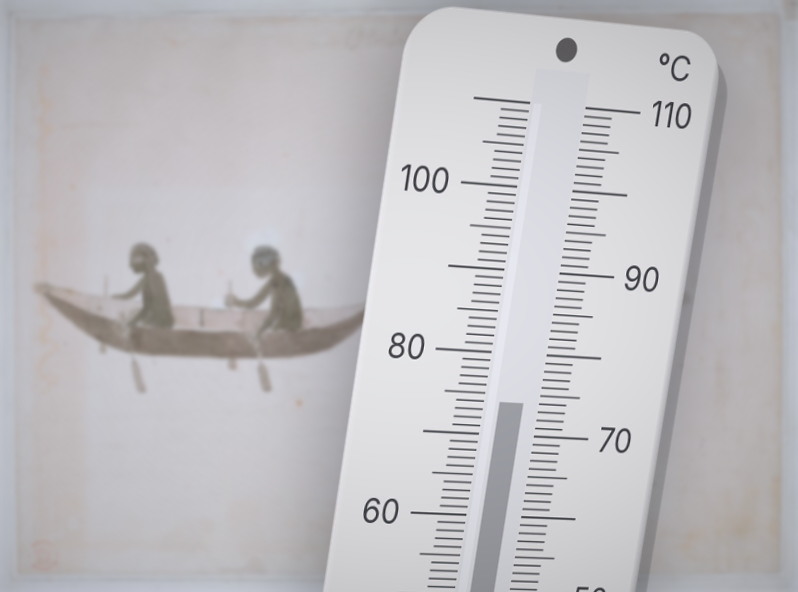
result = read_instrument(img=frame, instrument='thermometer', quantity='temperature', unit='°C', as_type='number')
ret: 74 °C
